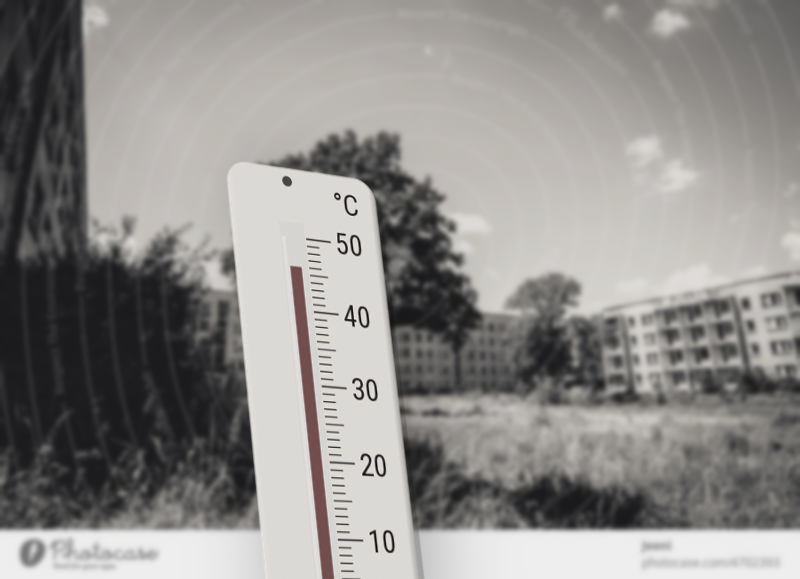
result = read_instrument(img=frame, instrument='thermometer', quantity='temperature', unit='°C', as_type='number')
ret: 46 °C
